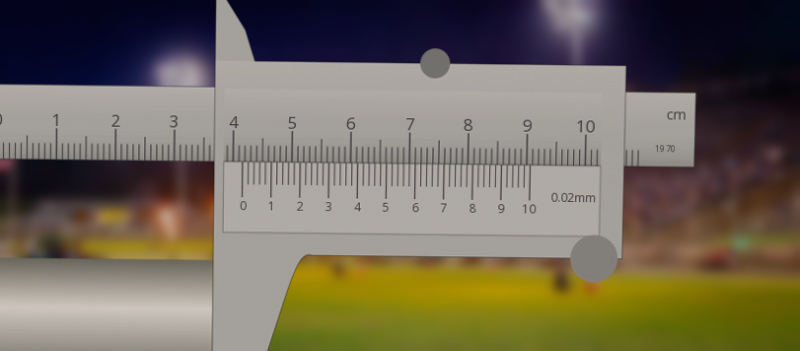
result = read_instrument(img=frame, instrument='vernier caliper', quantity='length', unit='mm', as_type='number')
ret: 41.6 mm
